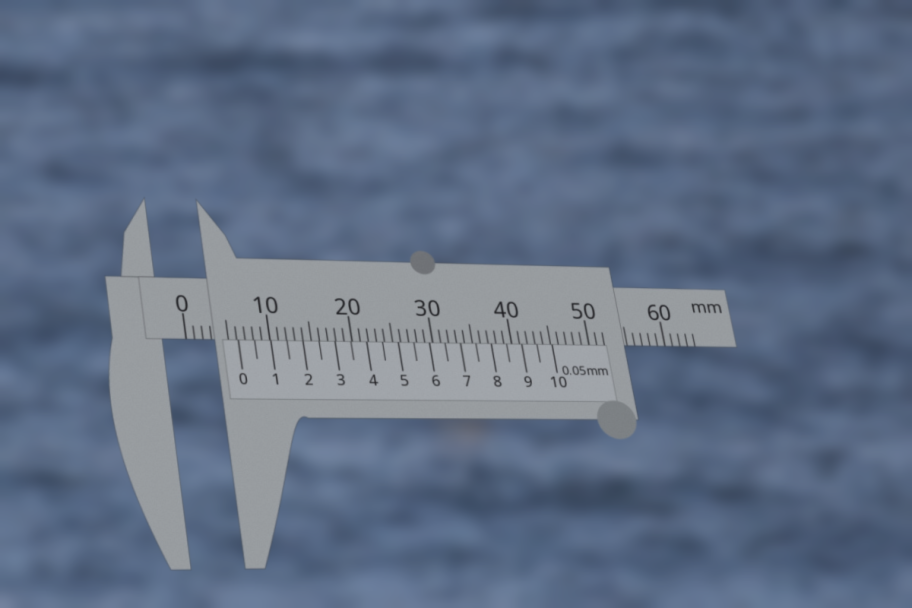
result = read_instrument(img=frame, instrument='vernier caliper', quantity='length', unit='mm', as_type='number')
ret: 6.2 mm
